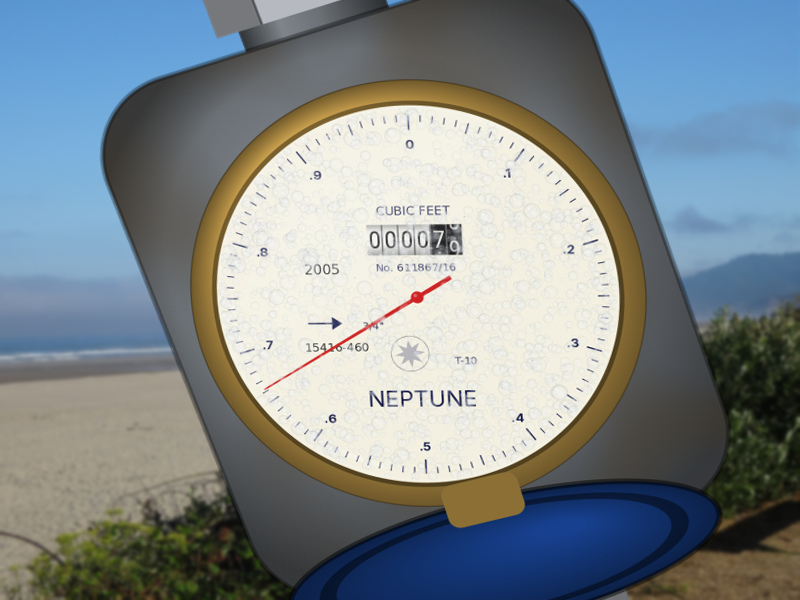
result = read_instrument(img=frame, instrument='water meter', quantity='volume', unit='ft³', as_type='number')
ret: 78.66 ft³
